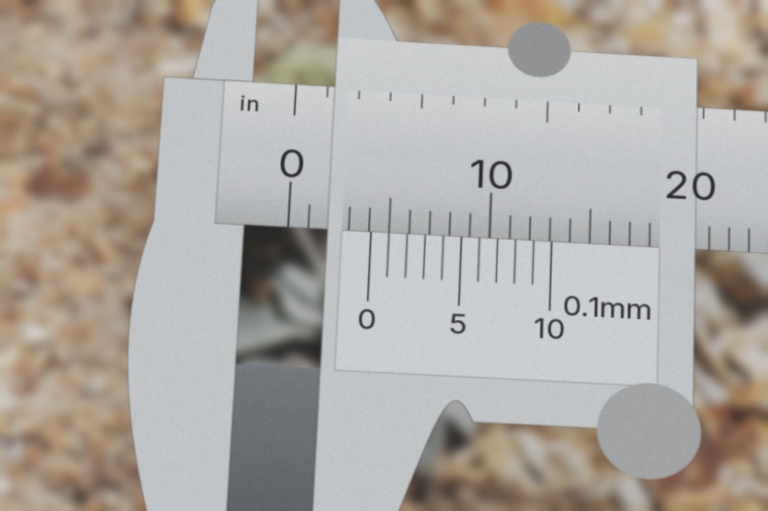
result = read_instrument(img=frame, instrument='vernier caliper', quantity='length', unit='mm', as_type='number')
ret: 4.1 mm
